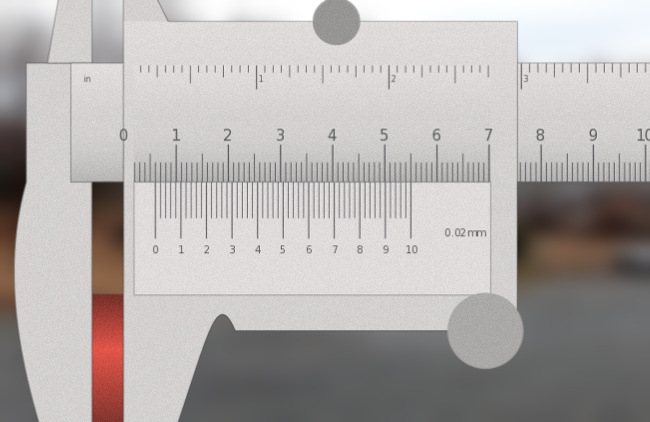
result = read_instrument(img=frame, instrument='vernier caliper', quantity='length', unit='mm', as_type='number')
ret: 6.0 mm
